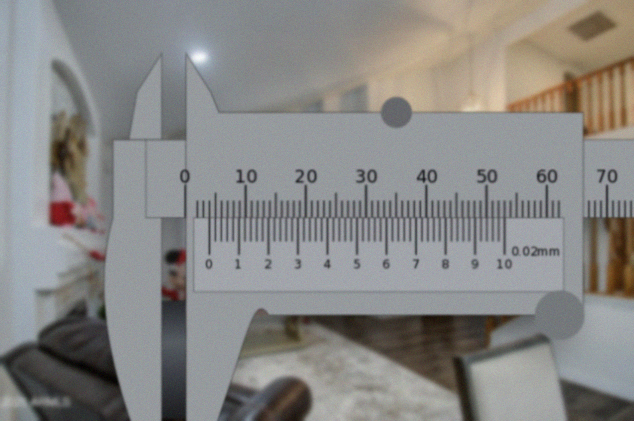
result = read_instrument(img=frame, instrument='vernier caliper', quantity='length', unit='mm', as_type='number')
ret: 4.0 mm
